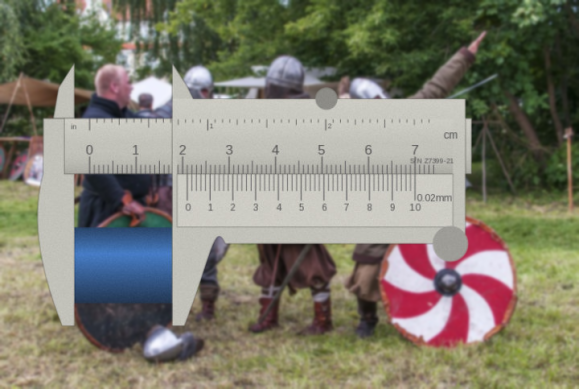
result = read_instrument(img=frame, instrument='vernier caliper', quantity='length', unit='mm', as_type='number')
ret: 21.0 mm
